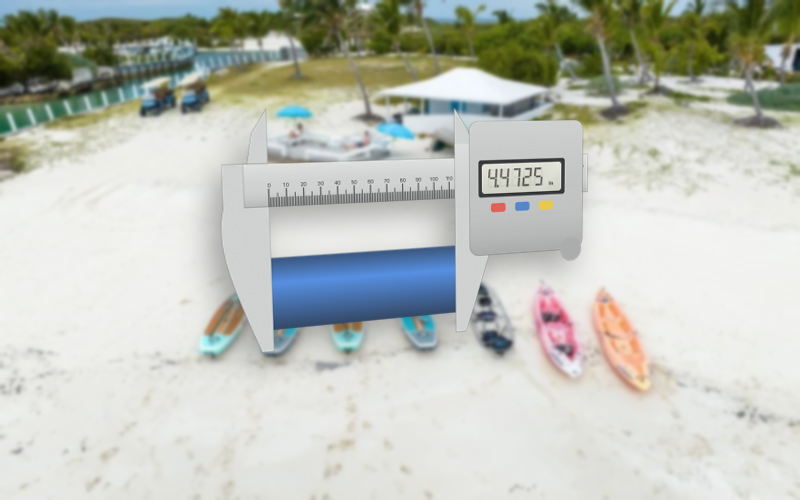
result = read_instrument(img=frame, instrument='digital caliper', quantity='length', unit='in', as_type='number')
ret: 4.4725 in
